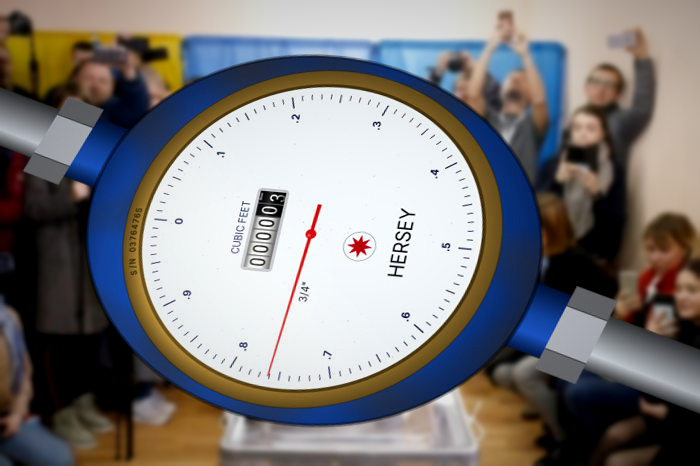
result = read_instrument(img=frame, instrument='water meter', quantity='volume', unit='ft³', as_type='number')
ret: 2.76 ft³
